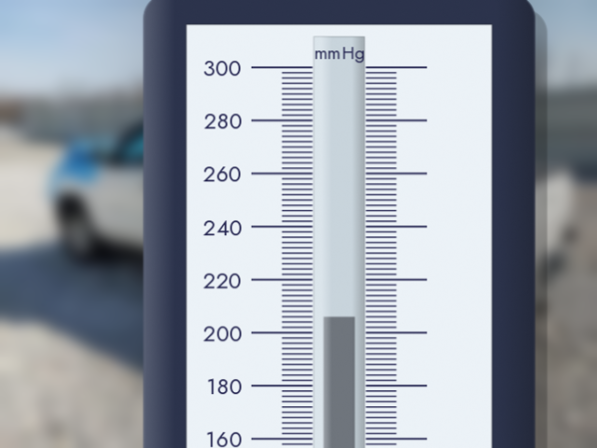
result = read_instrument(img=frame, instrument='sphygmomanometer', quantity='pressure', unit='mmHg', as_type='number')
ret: 206 mmHg
